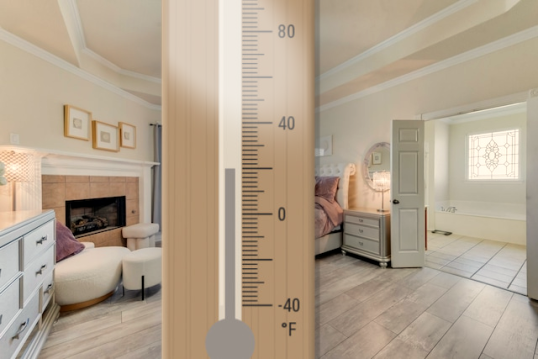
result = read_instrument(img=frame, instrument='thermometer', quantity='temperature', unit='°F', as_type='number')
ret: 20 °F
